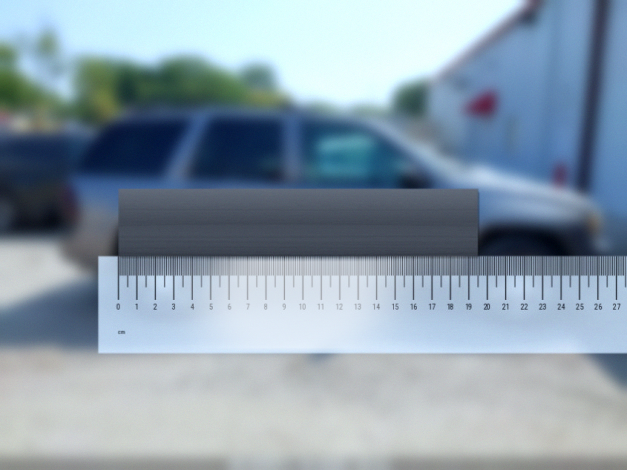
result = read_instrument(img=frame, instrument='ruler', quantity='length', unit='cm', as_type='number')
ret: 19.5 cm
